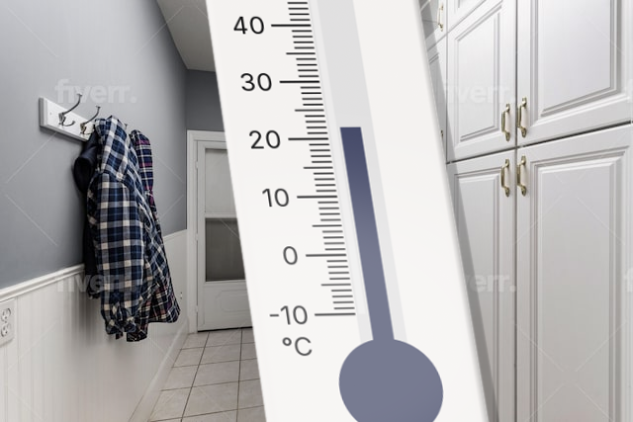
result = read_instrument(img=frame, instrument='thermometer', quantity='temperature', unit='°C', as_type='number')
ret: 22 °C
